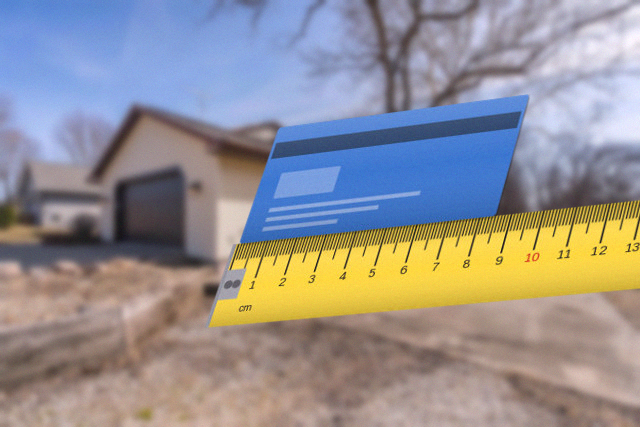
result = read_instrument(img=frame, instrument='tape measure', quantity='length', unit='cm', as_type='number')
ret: 8.5 cm
